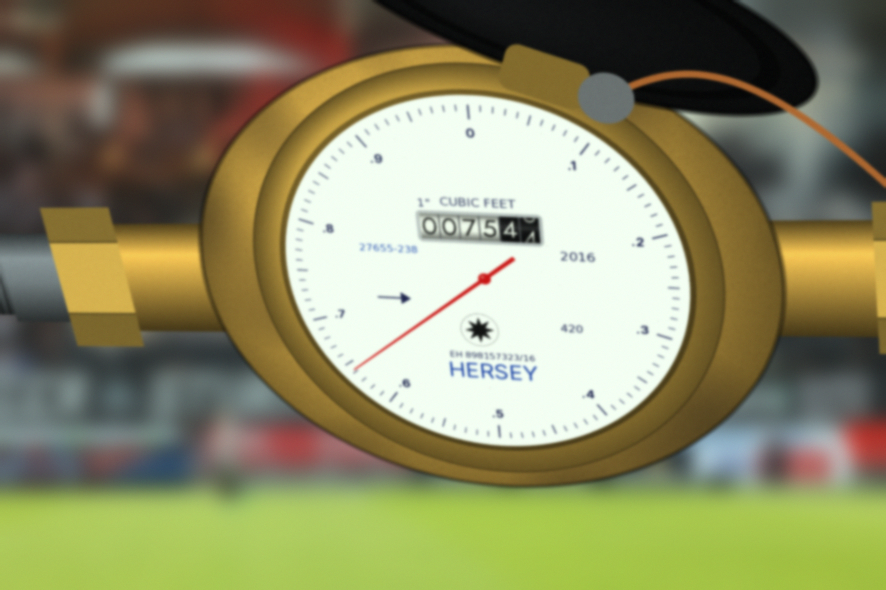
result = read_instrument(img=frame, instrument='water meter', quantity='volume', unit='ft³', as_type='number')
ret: 7543.64 ft³
